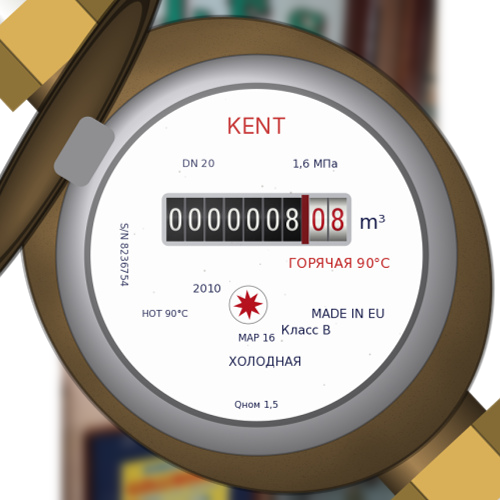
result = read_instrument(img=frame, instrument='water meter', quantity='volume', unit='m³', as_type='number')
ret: 8.08 m³
